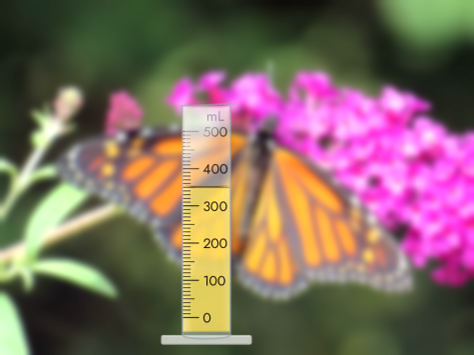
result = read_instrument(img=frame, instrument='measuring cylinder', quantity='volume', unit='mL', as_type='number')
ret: 350 mL
